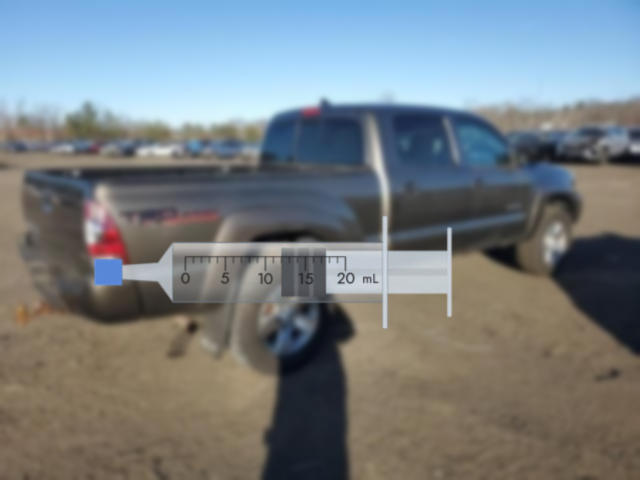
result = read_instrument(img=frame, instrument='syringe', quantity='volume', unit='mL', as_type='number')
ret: 12 mL
